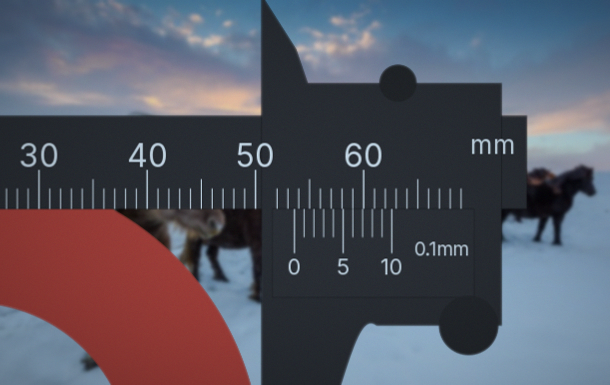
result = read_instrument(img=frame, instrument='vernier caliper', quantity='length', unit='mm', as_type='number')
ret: 53.6 mm
